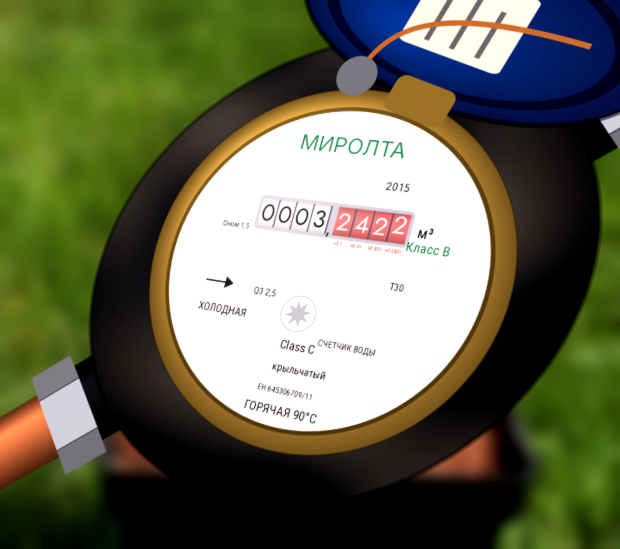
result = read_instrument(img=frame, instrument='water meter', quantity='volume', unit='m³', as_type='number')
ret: 3.2422 m³
